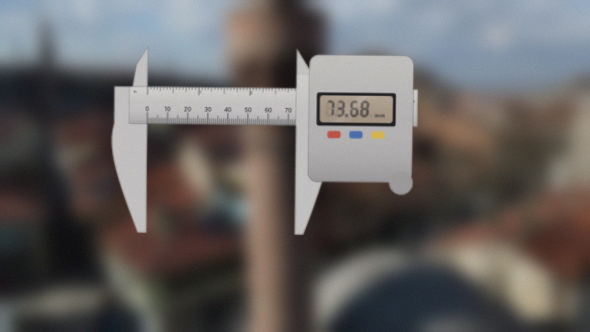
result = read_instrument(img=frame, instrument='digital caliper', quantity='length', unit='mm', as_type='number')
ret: 73.68 mm
